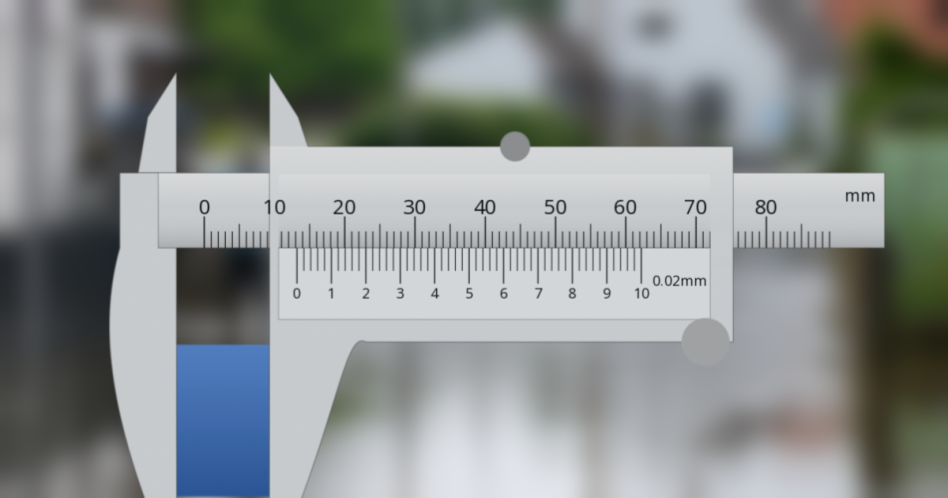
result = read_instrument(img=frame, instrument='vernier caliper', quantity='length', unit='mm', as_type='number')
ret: 13.2 mm
